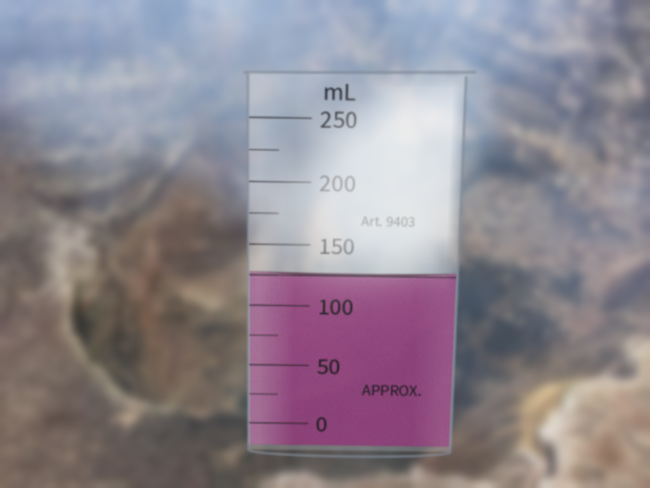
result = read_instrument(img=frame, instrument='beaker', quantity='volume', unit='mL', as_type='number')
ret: 125 mL
